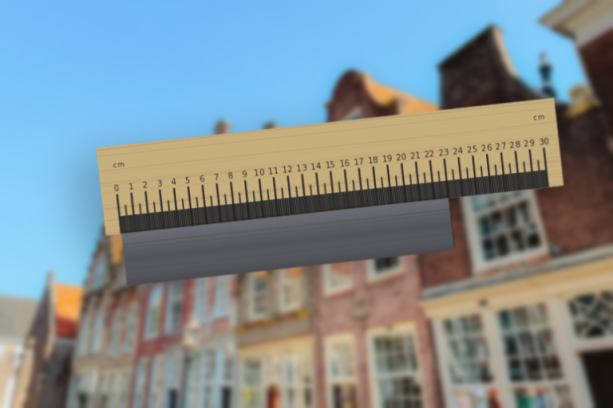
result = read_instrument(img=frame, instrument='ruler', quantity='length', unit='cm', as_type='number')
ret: 23 cm
